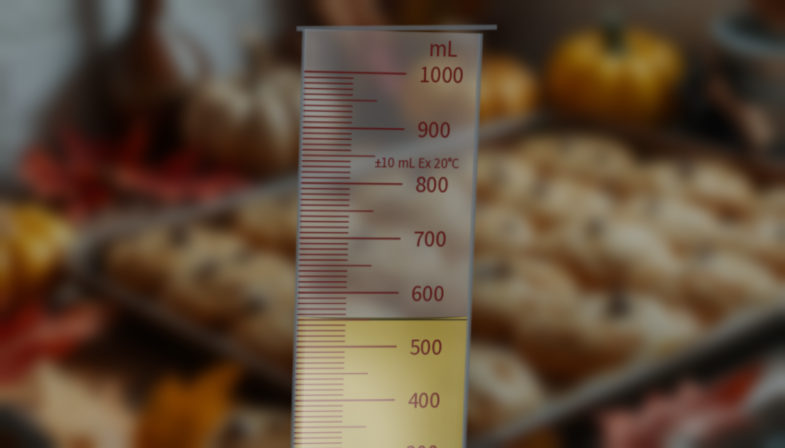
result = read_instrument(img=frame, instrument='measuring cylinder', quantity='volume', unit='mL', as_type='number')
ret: 550 mL
